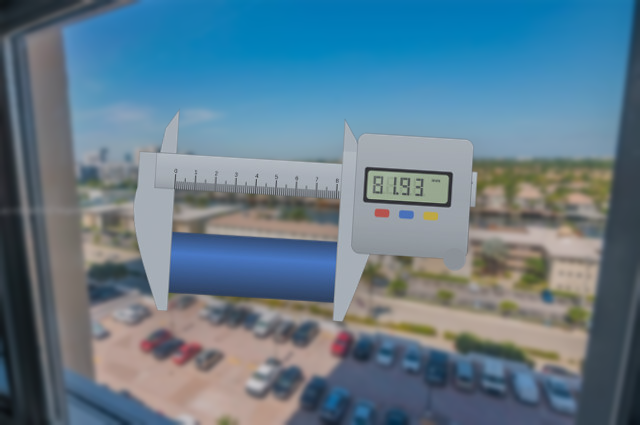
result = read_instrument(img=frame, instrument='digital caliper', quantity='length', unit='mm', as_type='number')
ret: 81.93 mm
